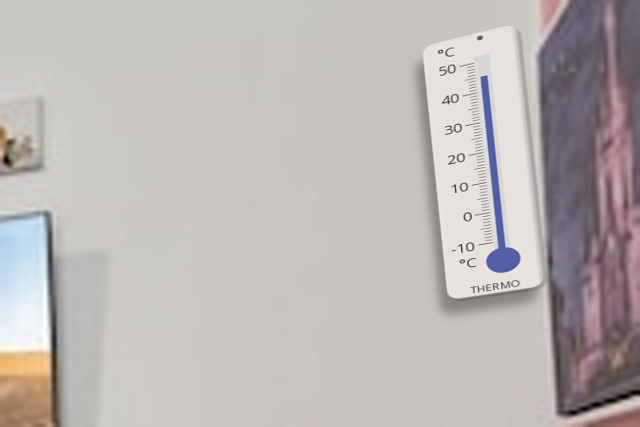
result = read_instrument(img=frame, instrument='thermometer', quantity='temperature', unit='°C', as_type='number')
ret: 45 °C
